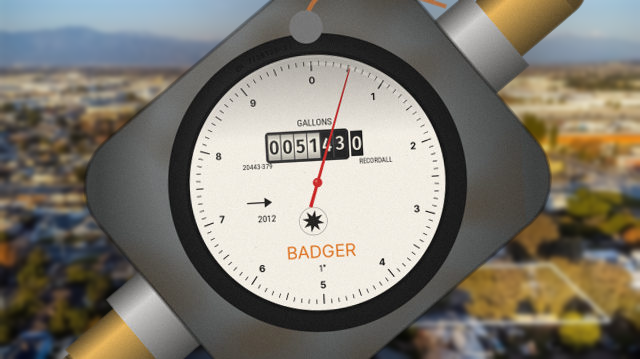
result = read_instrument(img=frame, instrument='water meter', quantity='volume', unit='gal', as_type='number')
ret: 51430.5 gal
